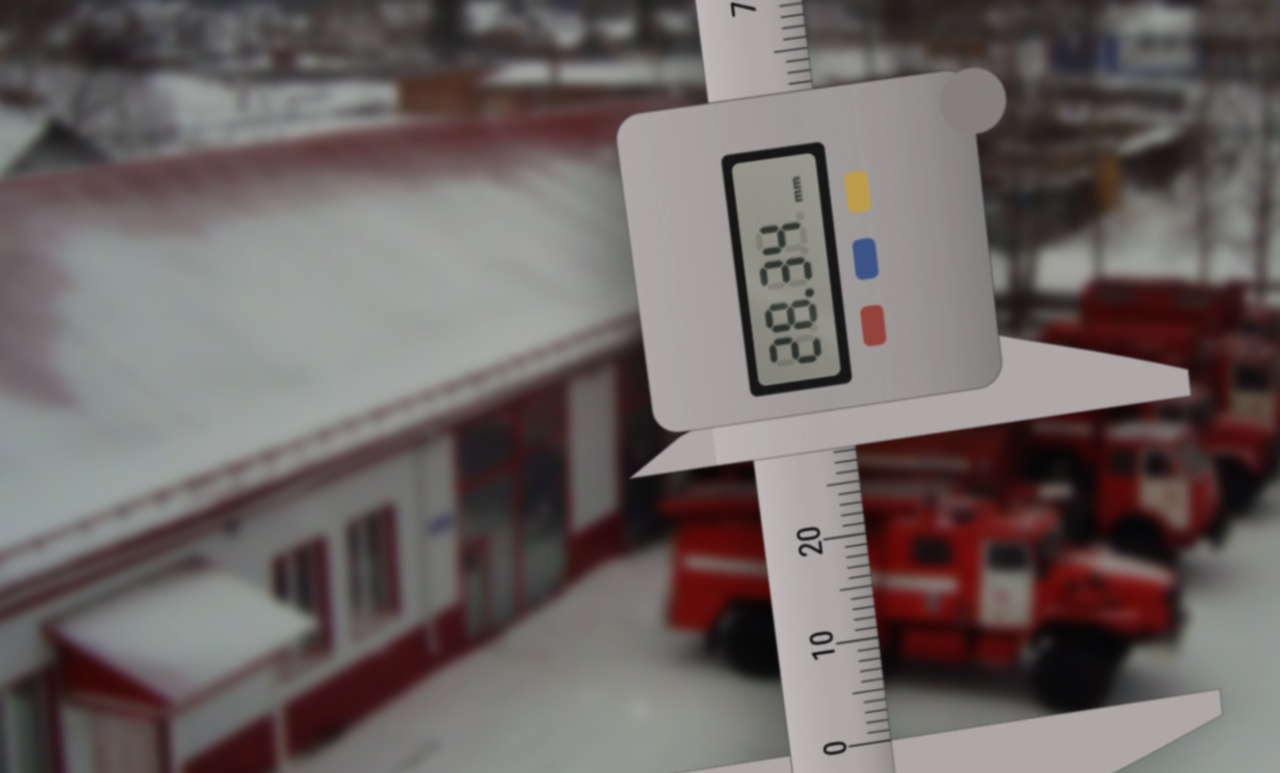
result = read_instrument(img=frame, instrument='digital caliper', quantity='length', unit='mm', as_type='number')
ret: 28.34 mm
